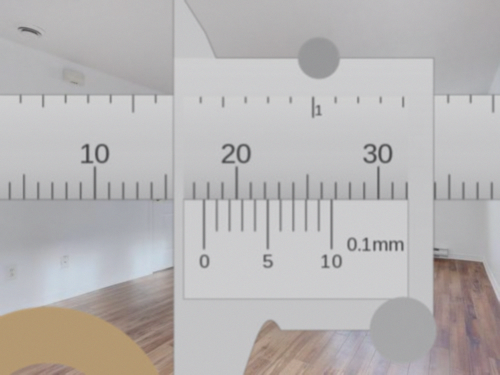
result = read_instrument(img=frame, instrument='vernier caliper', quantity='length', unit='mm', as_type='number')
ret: 17.7 mm
